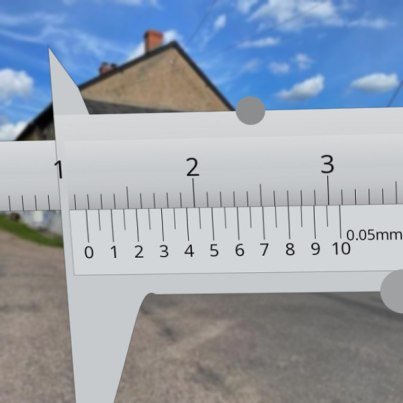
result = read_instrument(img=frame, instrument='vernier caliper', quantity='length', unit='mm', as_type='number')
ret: 11.8 mm
